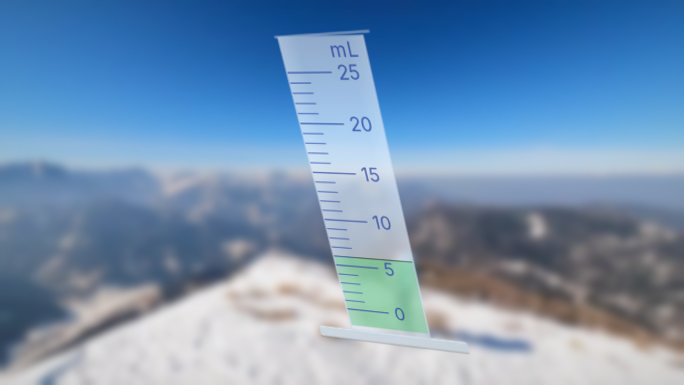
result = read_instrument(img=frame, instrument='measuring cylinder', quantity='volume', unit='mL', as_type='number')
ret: 6 mL
